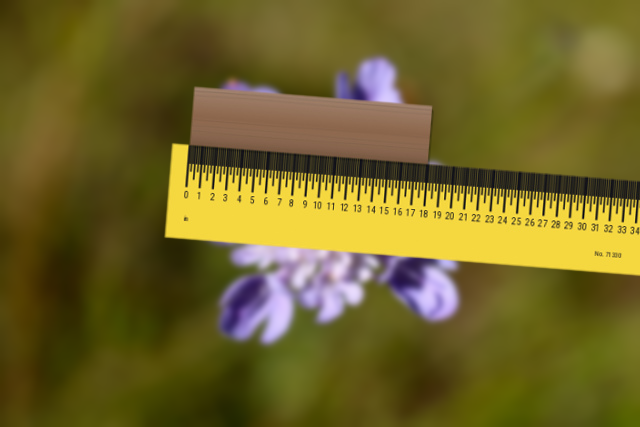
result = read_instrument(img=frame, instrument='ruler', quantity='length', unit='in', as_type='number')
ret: 18 in
